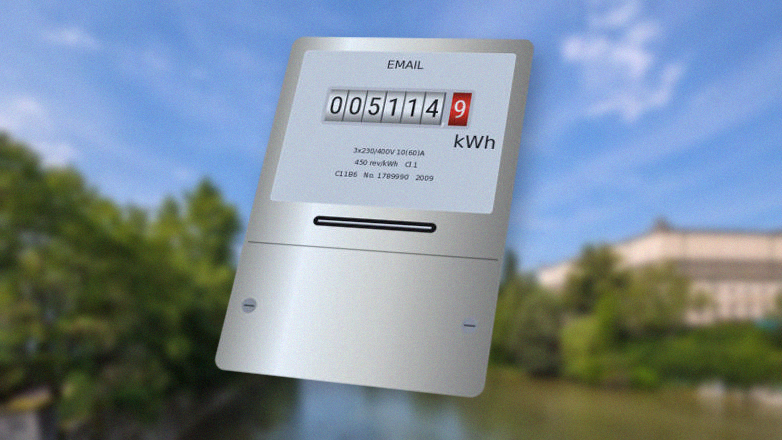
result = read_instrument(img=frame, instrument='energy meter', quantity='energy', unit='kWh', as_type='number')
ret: 5114.9 kWh
